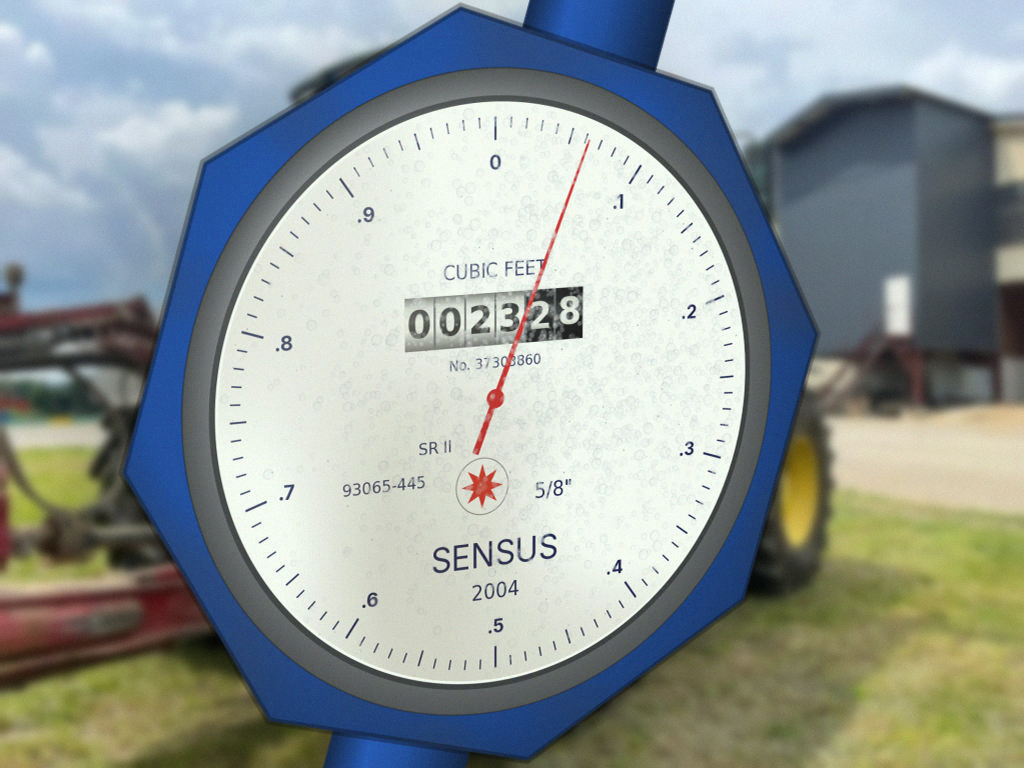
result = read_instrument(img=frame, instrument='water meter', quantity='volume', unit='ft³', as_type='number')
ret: 2328.06 ft³
